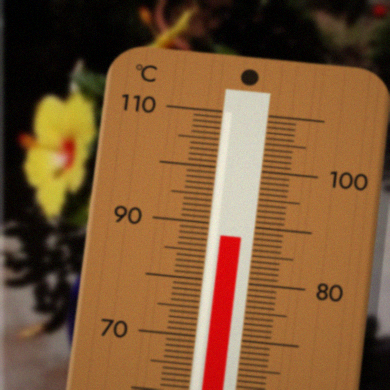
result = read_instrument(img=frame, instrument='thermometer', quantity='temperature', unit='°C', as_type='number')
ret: 88 °C
